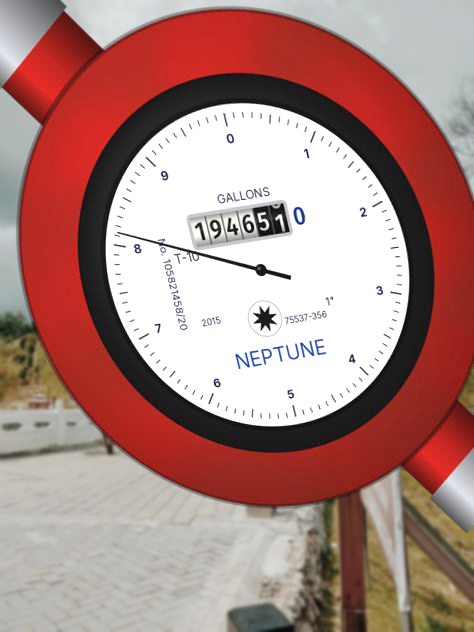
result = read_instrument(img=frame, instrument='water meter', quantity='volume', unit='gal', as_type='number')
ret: 1946508.1 gal
